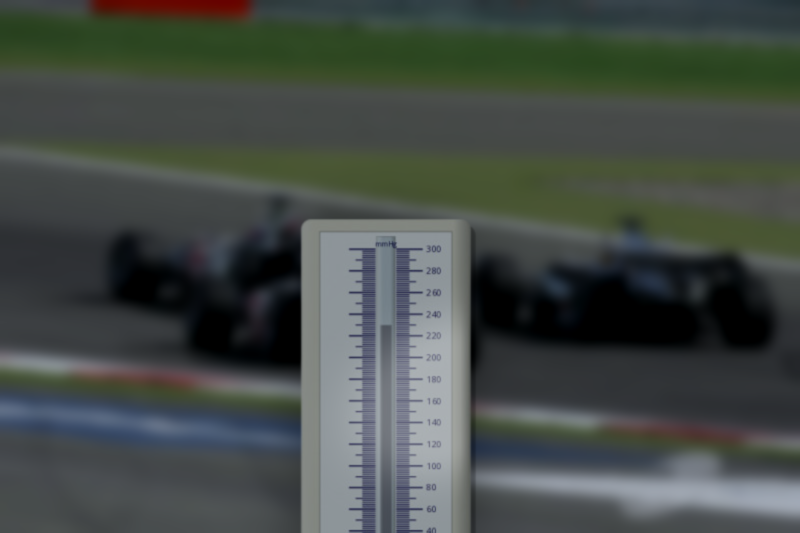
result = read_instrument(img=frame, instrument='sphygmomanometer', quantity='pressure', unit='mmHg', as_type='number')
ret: 230 mmHg
